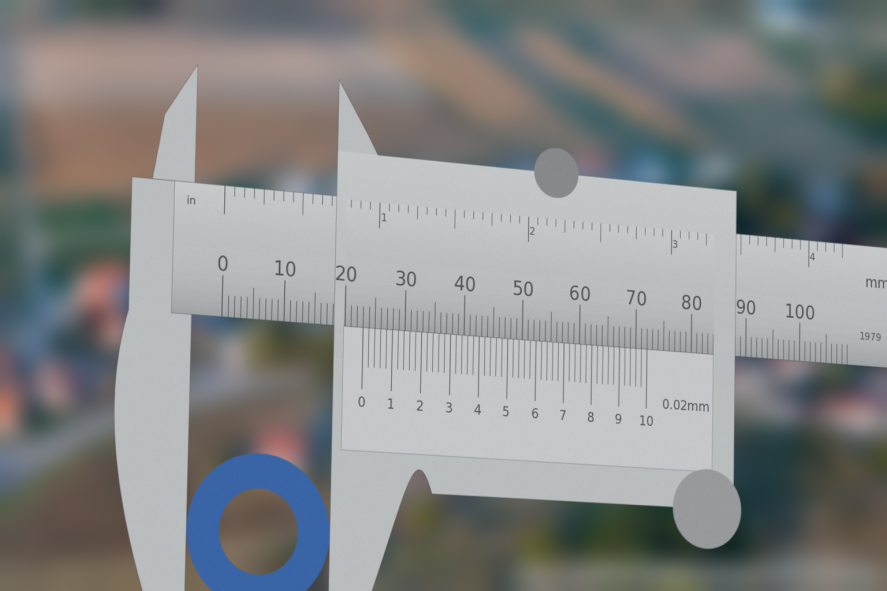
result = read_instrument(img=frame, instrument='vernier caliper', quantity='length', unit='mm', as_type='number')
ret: 23.0 mm
